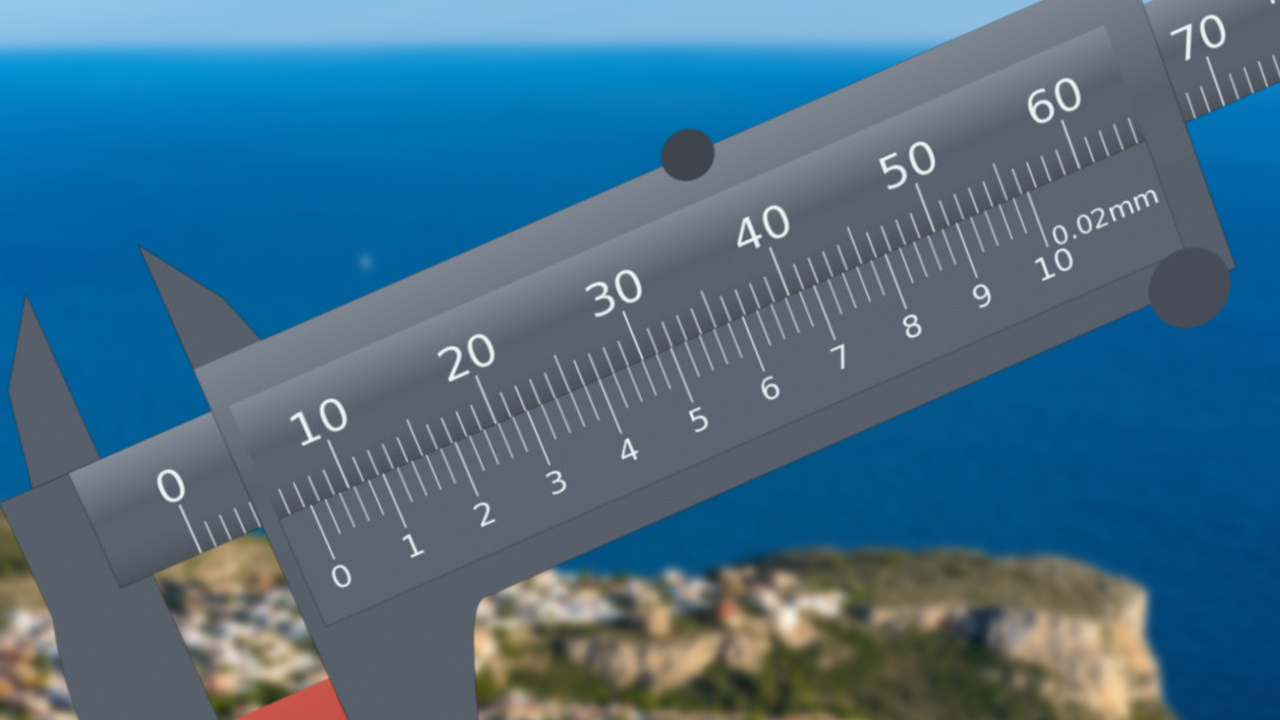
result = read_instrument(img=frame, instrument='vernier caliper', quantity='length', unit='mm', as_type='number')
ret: 7.4 mm
